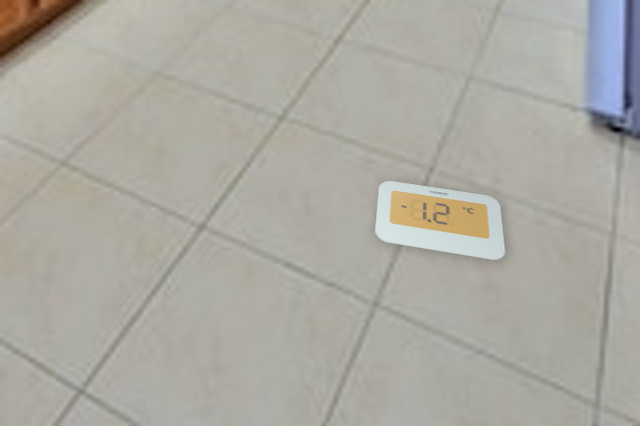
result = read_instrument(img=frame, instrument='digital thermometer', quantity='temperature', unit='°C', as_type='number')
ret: -1.2 °C
